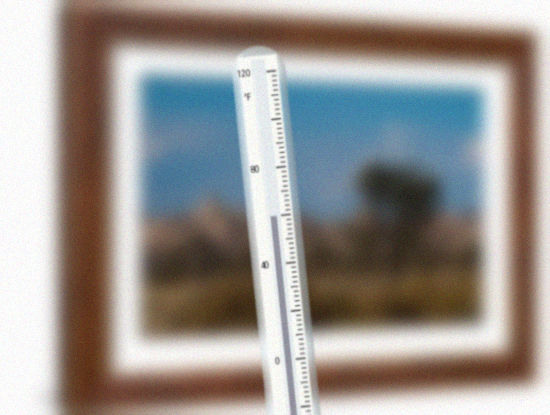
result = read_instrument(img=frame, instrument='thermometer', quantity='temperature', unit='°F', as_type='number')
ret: 60 °F
